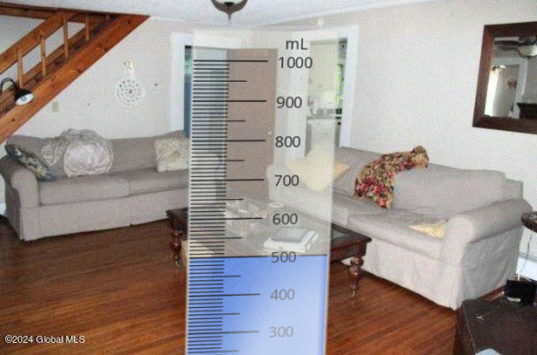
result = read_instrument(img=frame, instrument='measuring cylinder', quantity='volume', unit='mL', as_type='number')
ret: 500 mL
